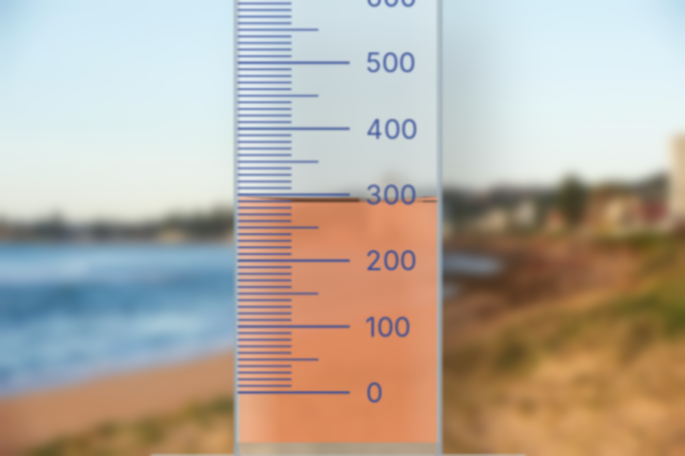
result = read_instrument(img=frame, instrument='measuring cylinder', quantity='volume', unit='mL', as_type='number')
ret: 290 mL
